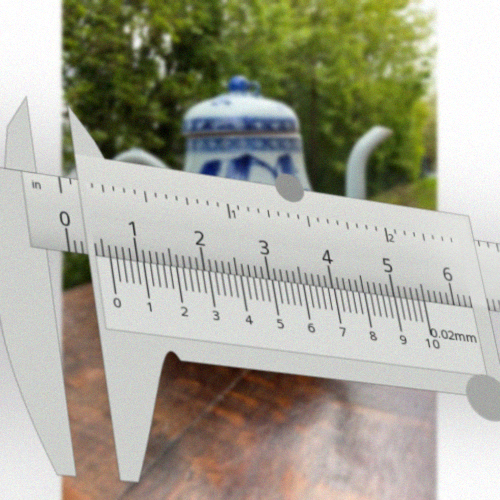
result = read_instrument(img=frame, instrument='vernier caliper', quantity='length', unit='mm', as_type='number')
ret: 6.0 mm
